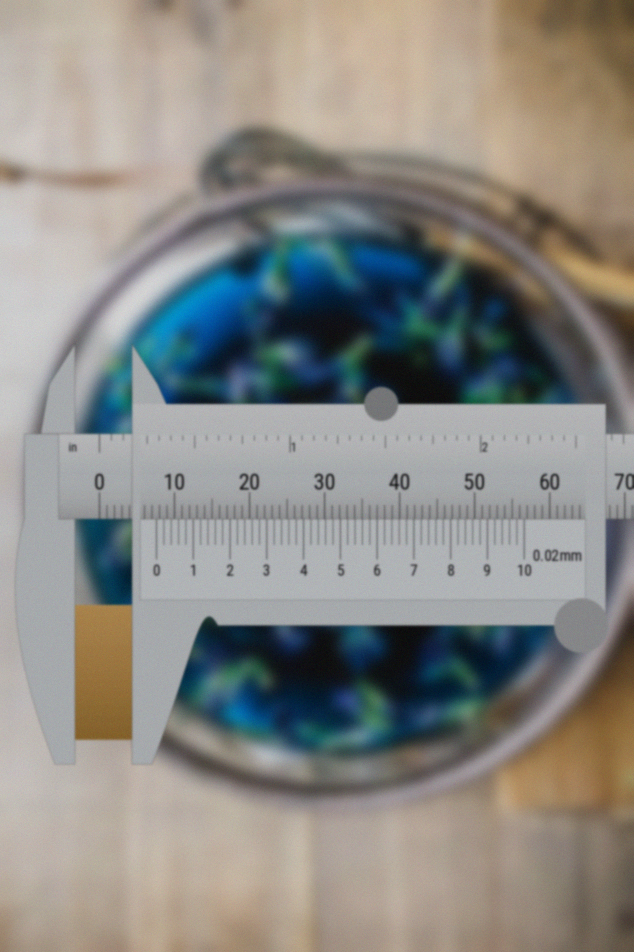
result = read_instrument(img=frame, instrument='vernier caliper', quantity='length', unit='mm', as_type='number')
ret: 7.6 mm
